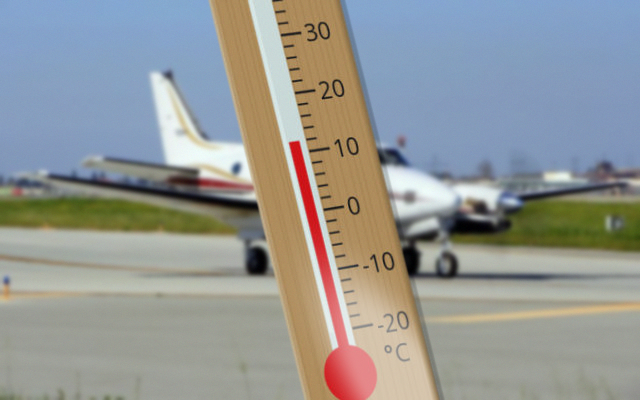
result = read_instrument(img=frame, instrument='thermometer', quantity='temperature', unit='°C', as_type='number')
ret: 12 °C
